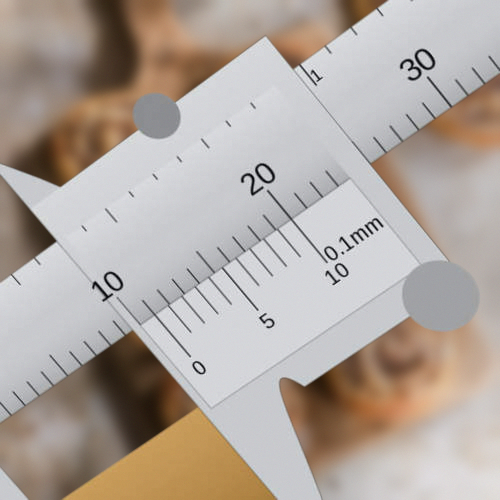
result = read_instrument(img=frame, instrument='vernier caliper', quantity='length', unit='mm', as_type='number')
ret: 11.0 mm
